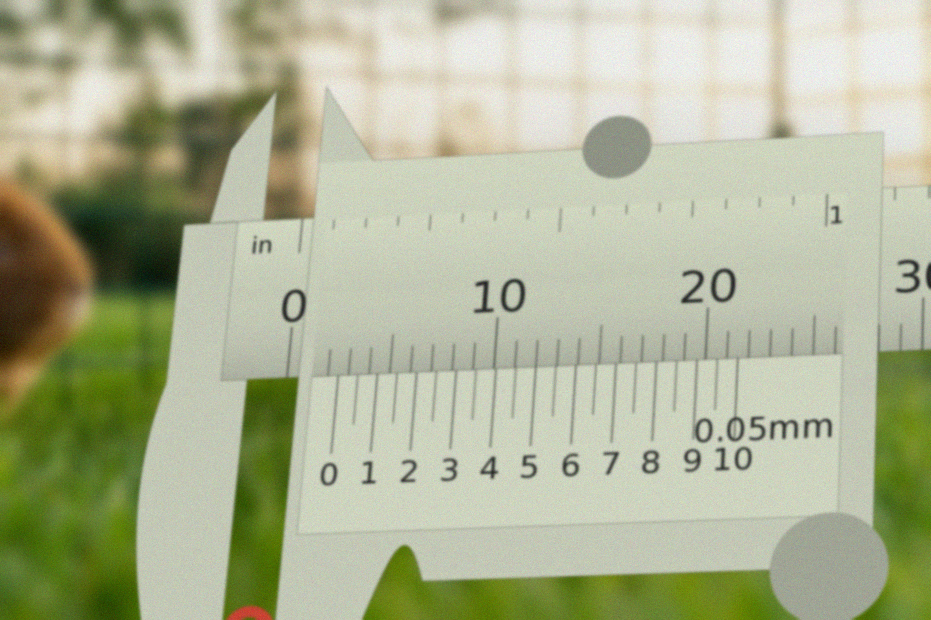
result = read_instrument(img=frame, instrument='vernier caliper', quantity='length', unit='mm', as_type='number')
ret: 2.5 mm
